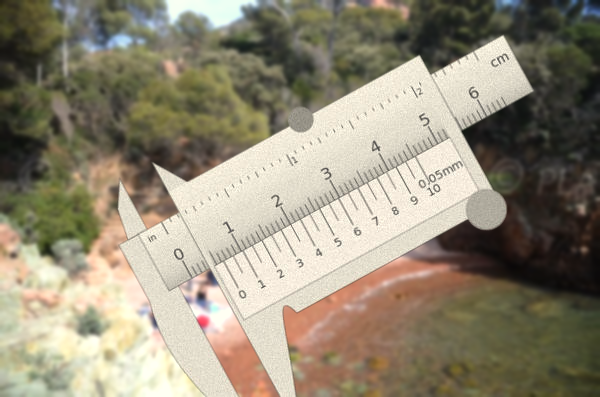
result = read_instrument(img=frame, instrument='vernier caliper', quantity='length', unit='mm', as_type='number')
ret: 6.4 mm
